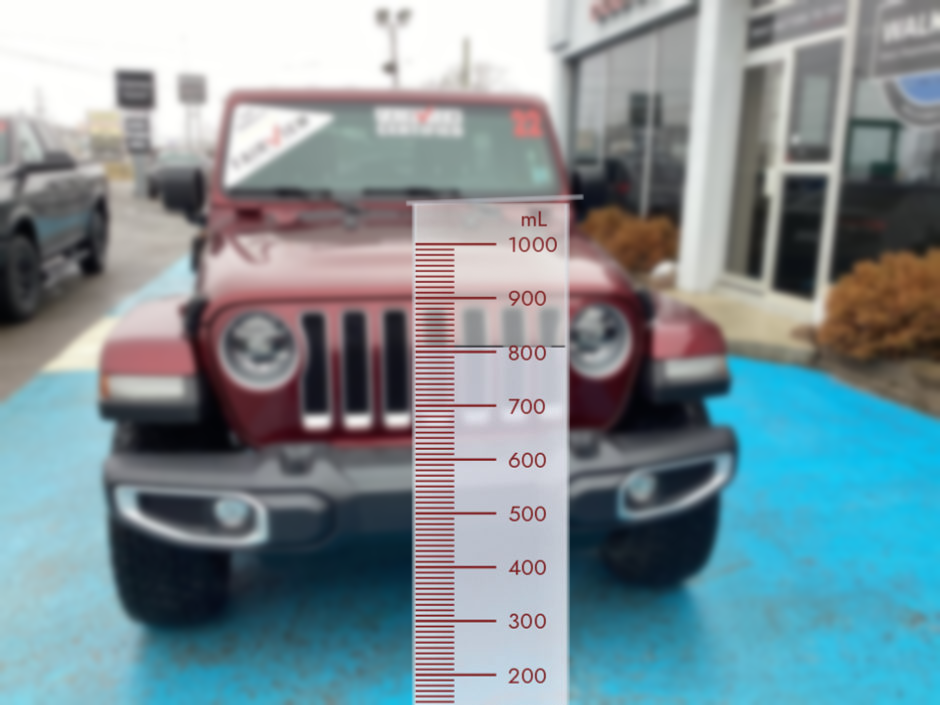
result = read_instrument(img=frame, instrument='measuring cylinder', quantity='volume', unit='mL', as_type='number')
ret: 810 mL
